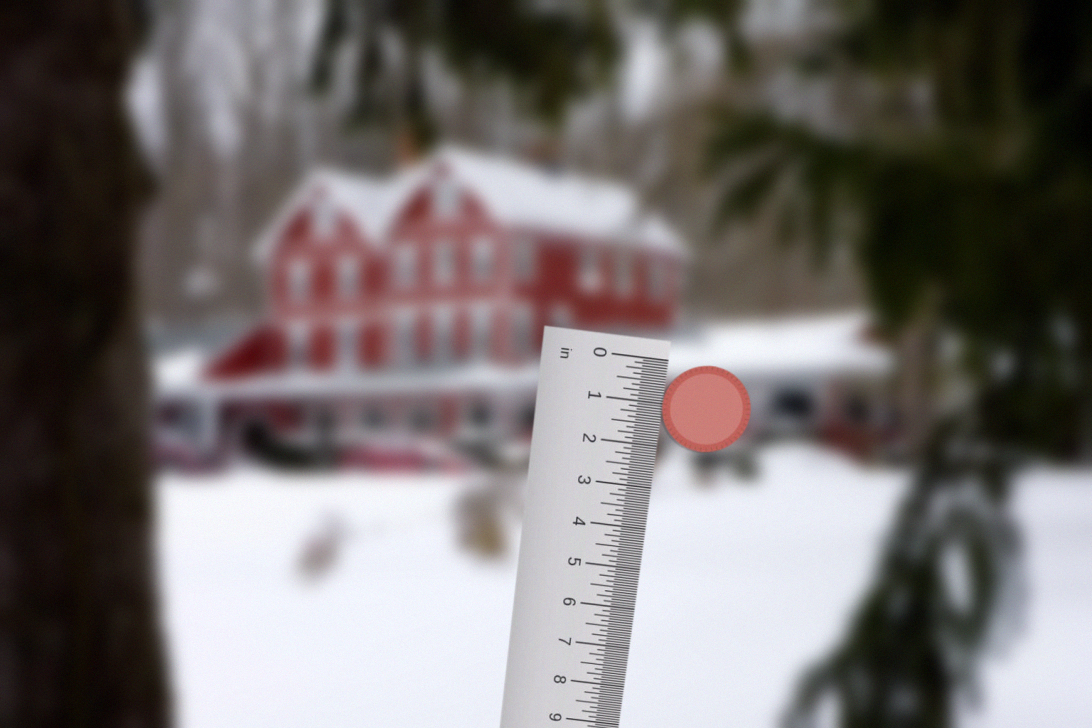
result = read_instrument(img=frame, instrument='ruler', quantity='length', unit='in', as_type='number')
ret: 2 in
